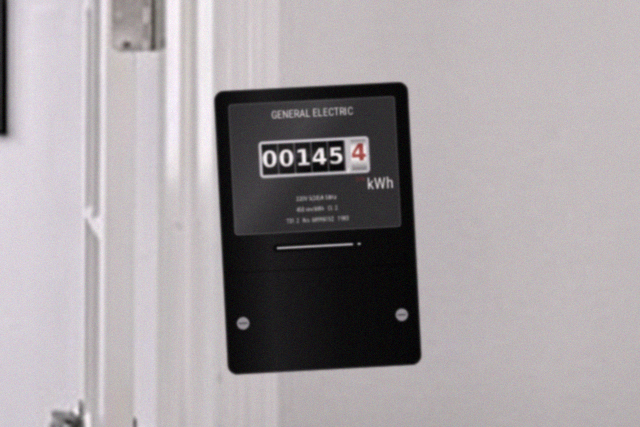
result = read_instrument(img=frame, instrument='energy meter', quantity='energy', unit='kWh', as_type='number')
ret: 145.4 kWh
